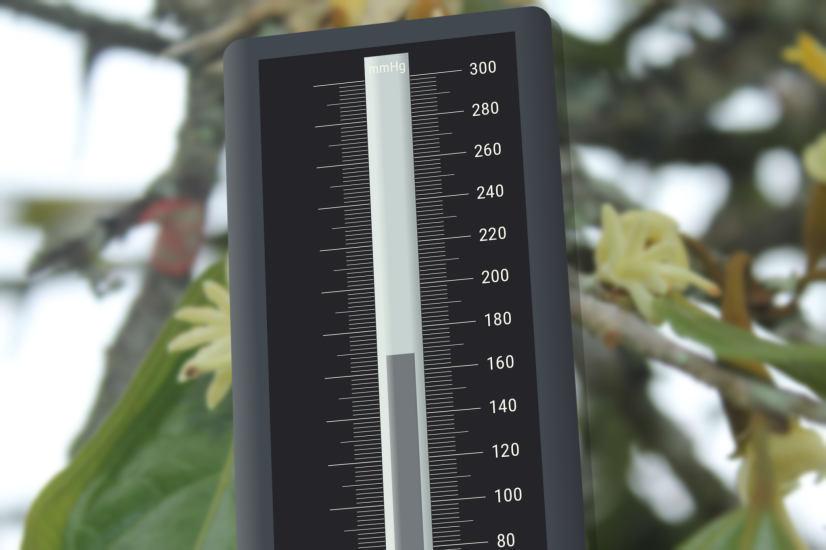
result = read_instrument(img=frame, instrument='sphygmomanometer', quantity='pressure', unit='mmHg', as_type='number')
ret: 168 mmHg
